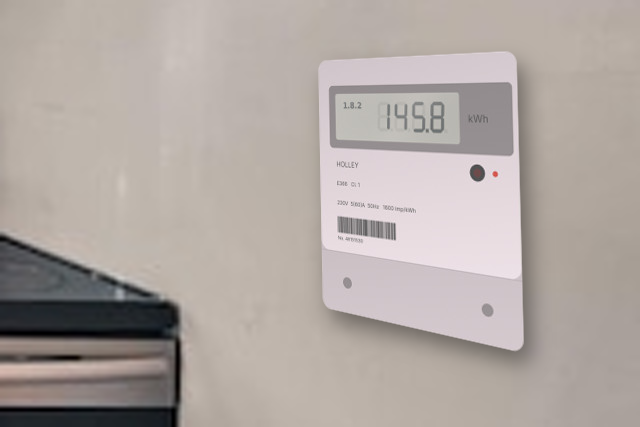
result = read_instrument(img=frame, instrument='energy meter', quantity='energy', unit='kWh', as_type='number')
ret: 145.8 kWh
